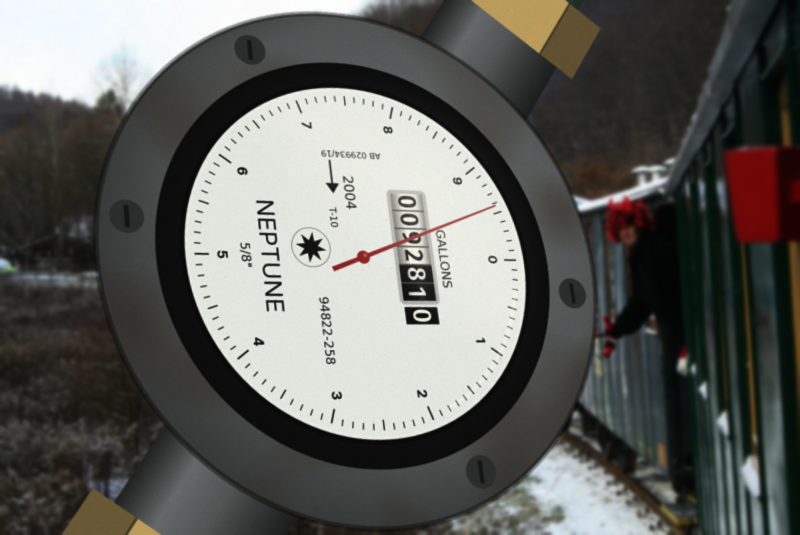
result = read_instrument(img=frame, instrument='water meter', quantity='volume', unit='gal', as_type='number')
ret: 92809.4 gal
